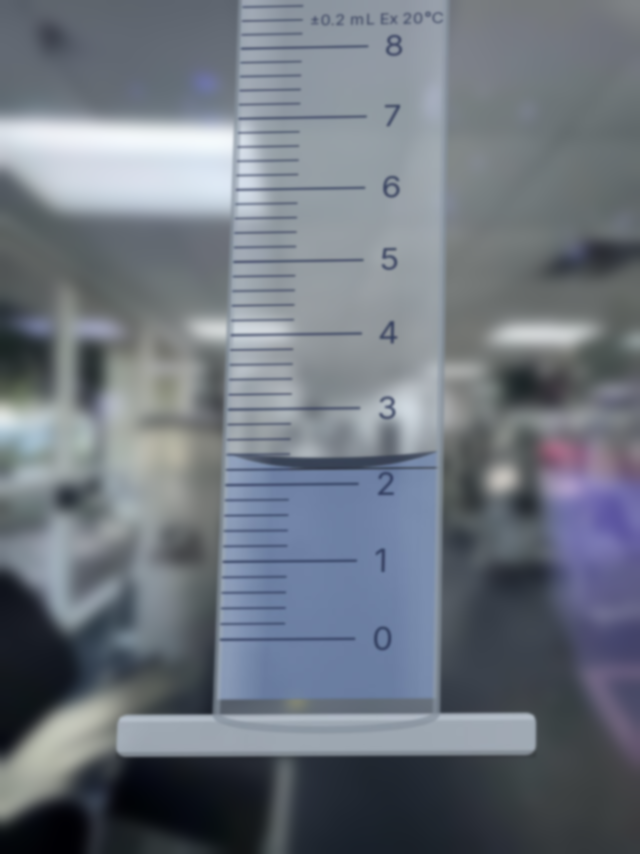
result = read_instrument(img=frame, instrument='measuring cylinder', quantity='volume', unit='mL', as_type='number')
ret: 2.2 mL
